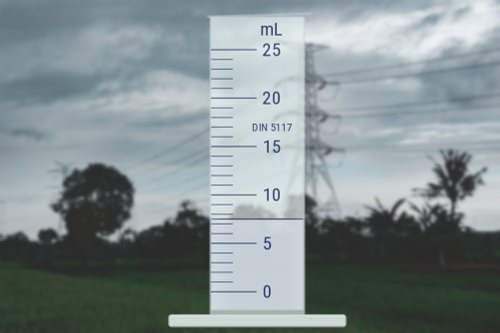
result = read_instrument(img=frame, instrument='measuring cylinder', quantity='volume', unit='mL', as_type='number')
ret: 7.5 mL
